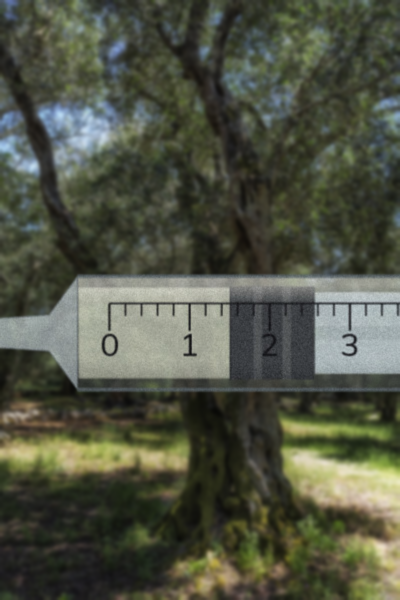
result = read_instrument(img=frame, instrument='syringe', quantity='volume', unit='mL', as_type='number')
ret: 1.5 mL
